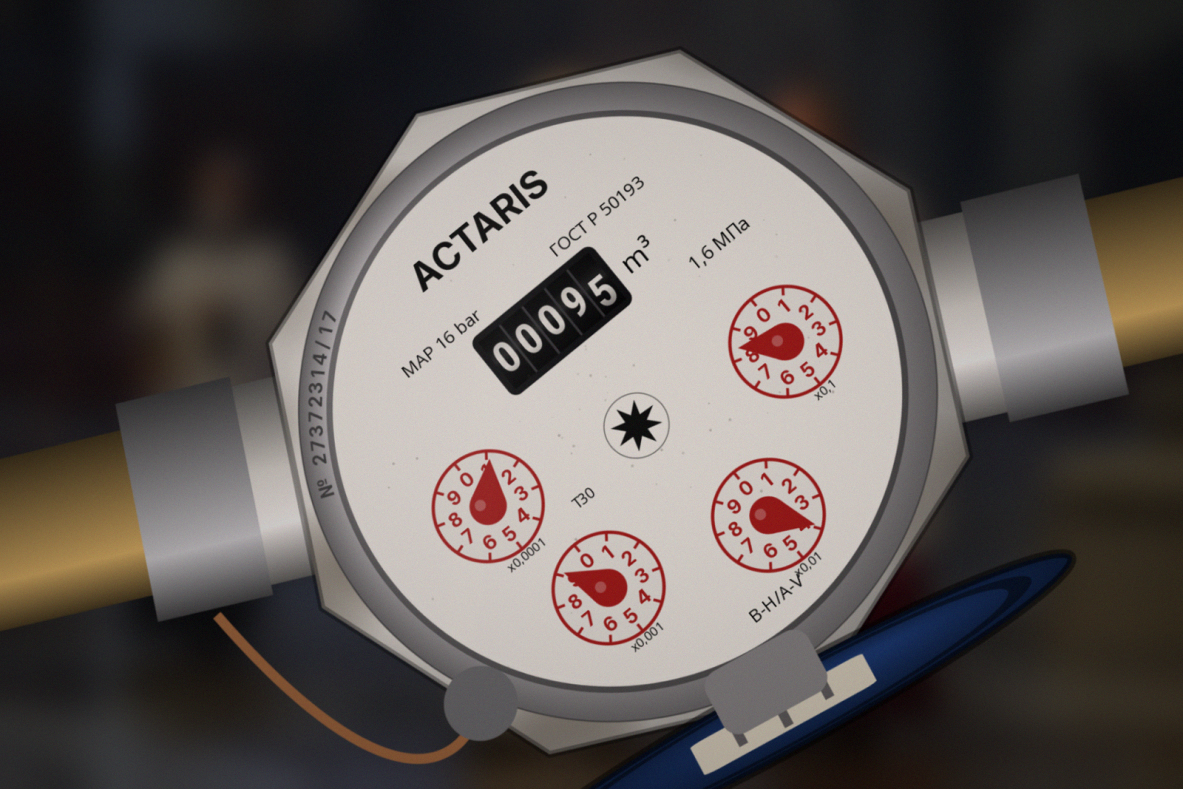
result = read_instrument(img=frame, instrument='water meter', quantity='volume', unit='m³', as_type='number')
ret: 94.8391 m³
